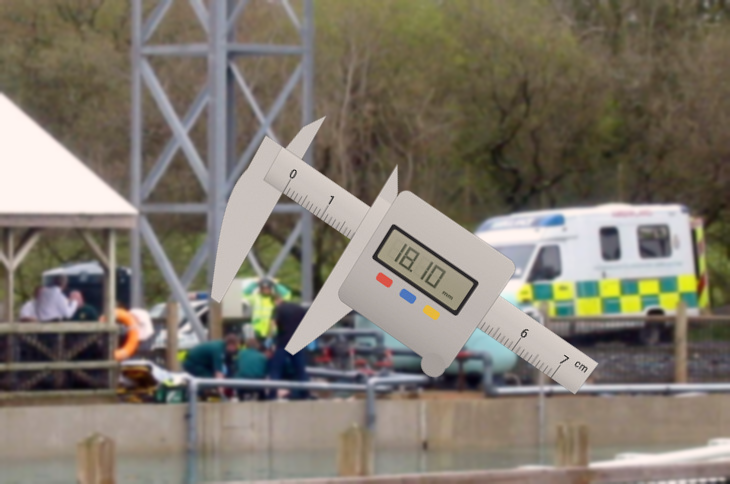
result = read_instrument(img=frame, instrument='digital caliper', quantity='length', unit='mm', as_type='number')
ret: 18.10 mm
